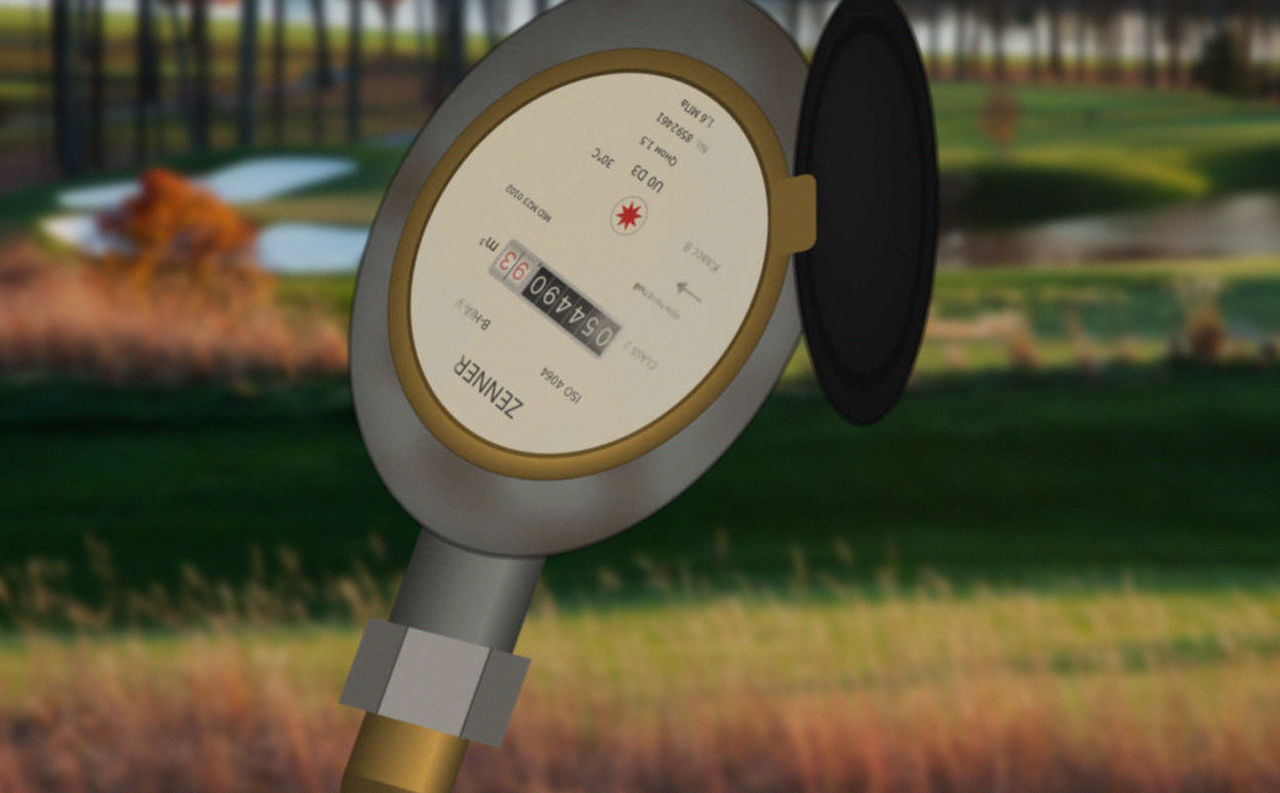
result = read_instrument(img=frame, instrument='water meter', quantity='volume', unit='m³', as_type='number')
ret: 54490.93 m³
